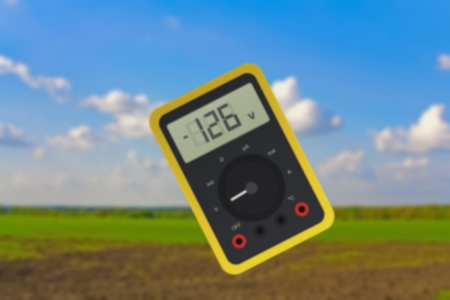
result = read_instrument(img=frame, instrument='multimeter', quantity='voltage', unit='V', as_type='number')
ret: -126 V
